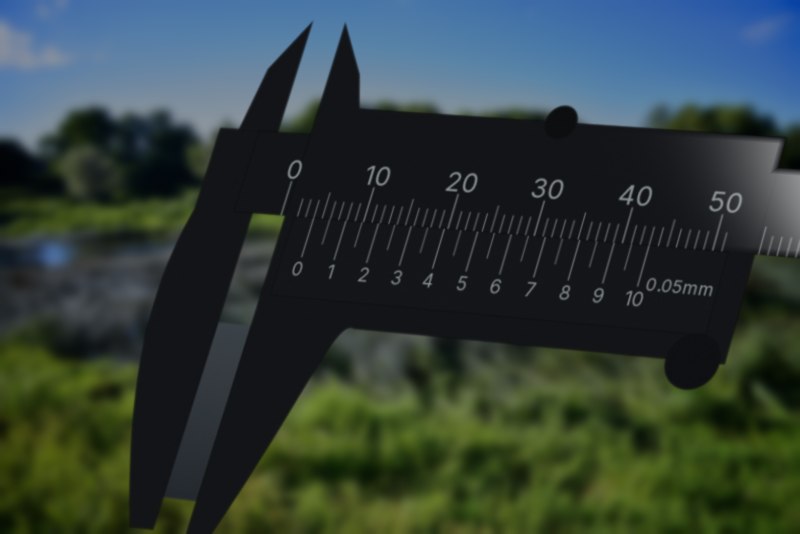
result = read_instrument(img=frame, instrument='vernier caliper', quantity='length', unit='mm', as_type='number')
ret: 4.0 mm
